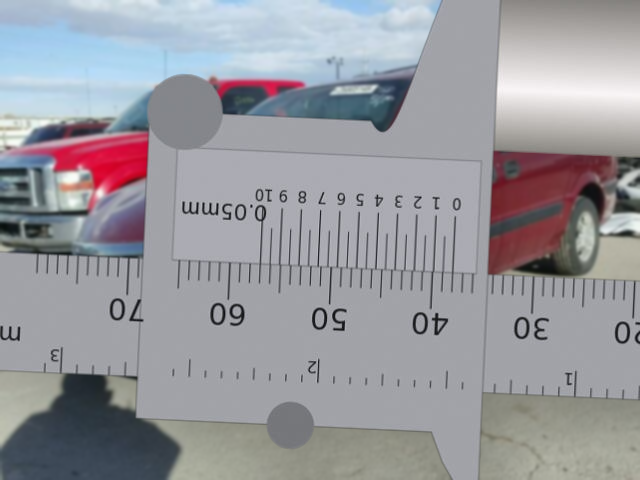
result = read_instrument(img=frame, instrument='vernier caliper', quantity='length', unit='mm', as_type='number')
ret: 38.0 mm
